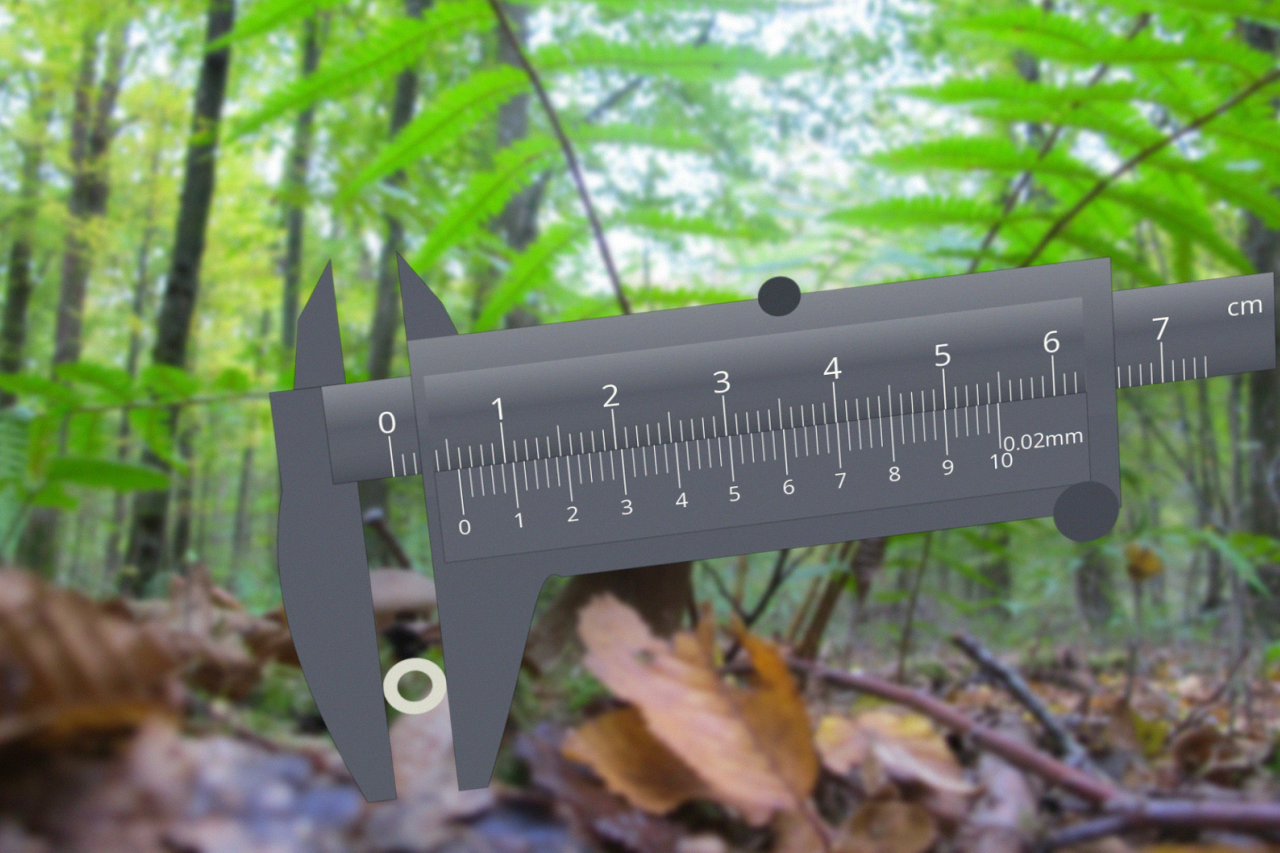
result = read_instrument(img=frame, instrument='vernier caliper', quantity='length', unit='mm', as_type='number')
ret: 5.8 mm
